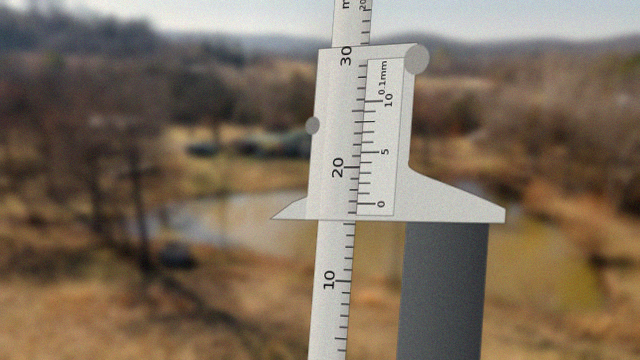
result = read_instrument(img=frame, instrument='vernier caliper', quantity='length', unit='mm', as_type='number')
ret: 16.8 mm
